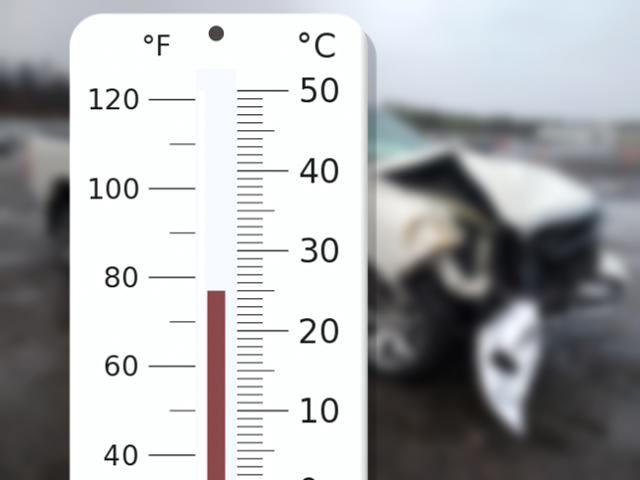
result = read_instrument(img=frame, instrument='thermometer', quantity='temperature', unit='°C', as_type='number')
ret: 25 °C
